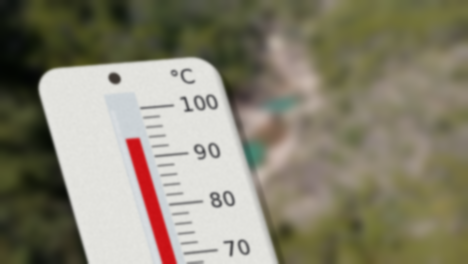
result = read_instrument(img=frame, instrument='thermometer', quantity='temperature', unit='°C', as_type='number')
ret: 94 °C
